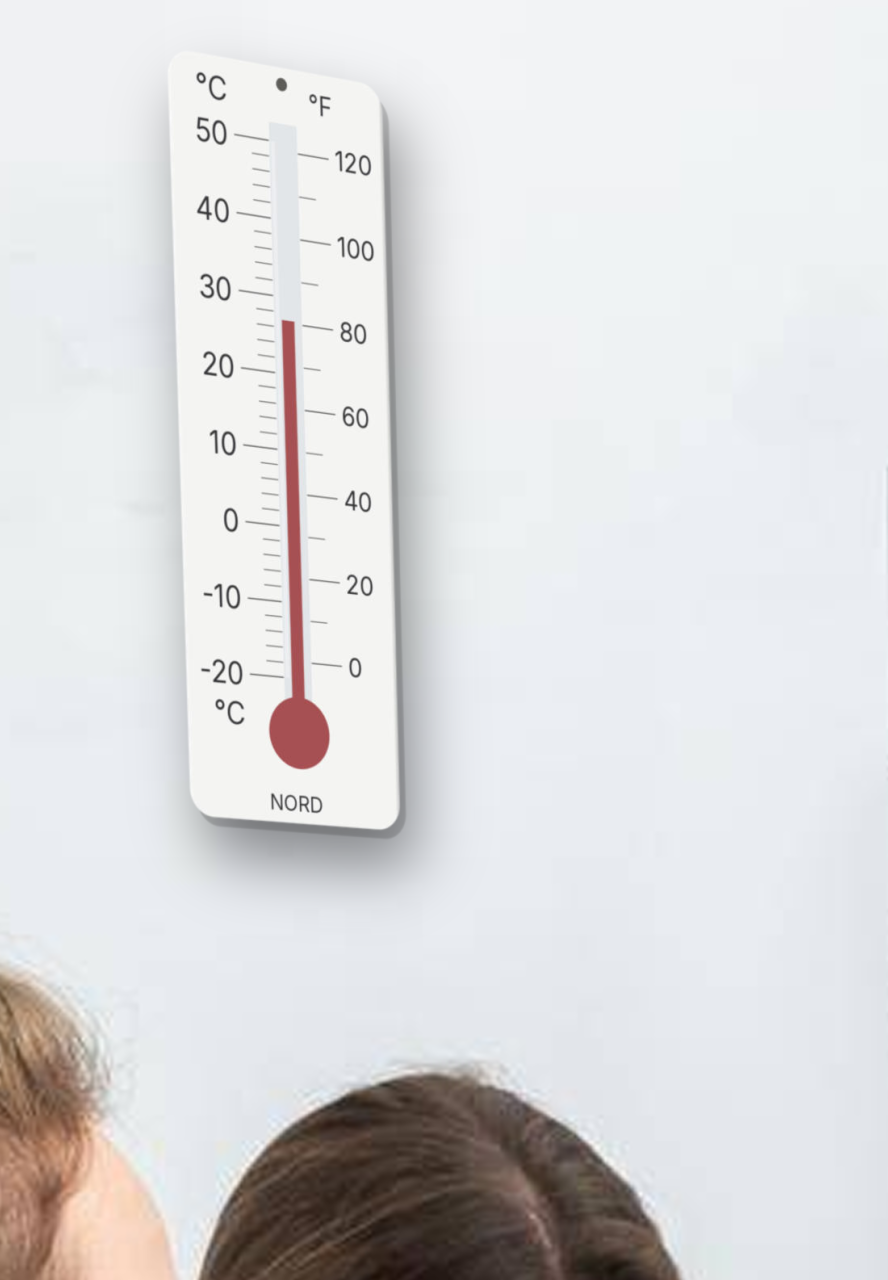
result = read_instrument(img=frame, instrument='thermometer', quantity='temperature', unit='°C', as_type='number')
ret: 27 °C
